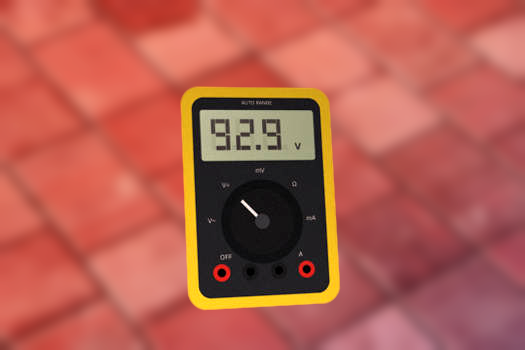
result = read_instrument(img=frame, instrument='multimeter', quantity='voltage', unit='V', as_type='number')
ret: 92.9 V
